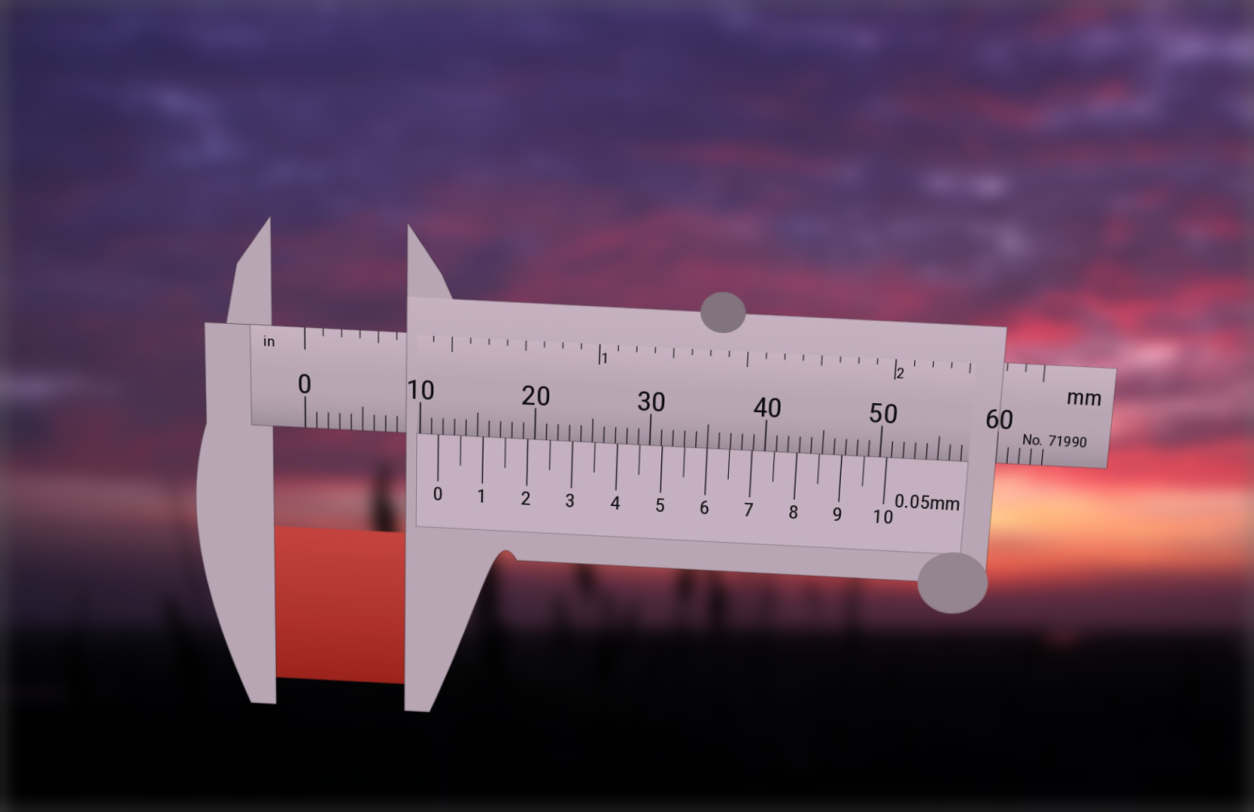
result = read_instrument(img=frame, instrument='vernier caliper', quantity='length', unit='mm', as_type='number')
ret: 11.6 mm
